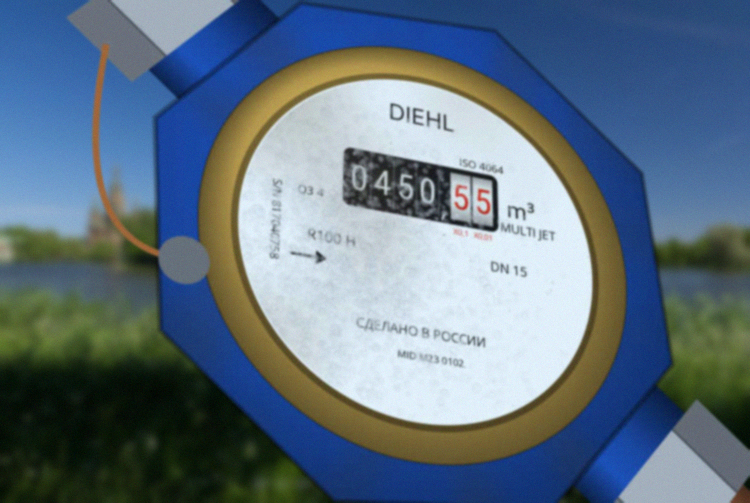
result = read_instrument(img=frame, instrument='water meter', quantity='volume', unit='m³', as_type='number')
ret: 450.55 m³
